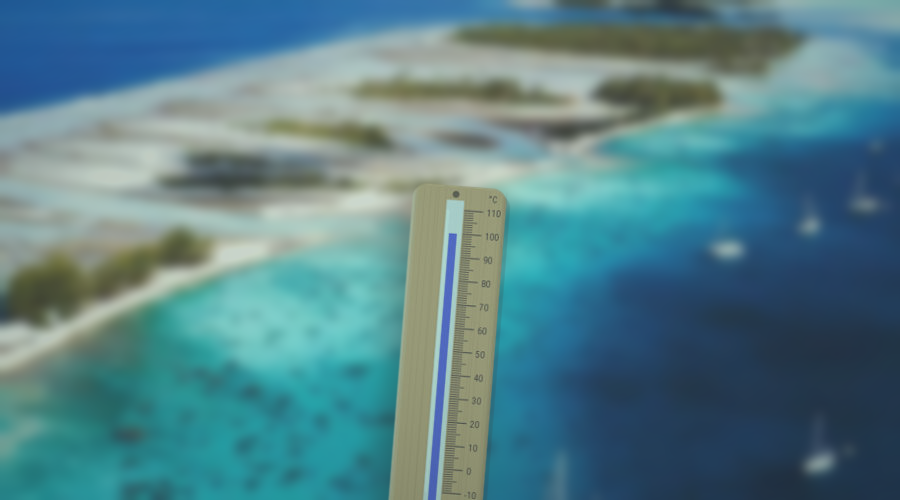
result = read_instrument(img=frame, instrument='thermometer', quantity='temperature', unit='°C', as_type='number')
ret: 100 °C
